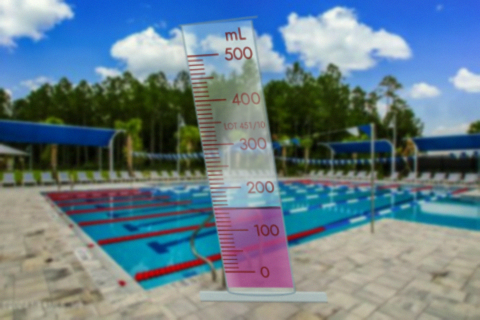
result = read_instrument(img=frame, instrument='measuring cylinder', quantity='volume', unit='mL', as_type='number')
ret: 150 mL
